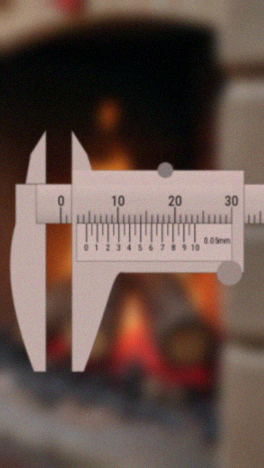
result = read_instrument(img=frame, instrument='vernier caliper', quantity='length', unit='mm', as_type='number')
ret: 4.5 mm
